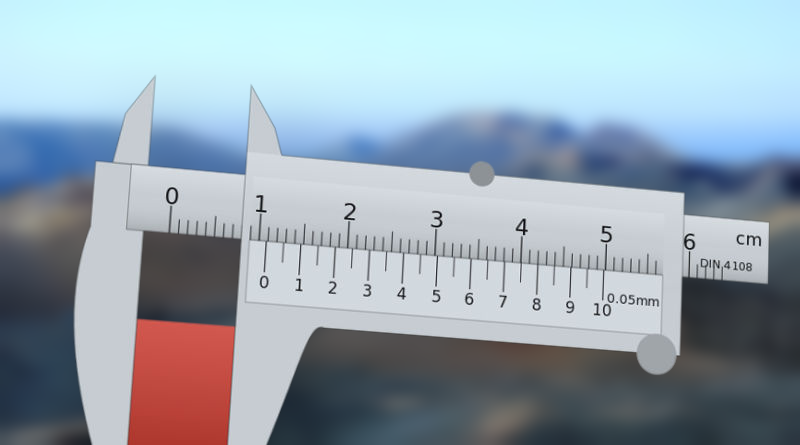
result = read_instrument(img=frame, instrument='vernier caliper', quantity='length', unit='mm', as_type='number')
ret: 10.8 mm
